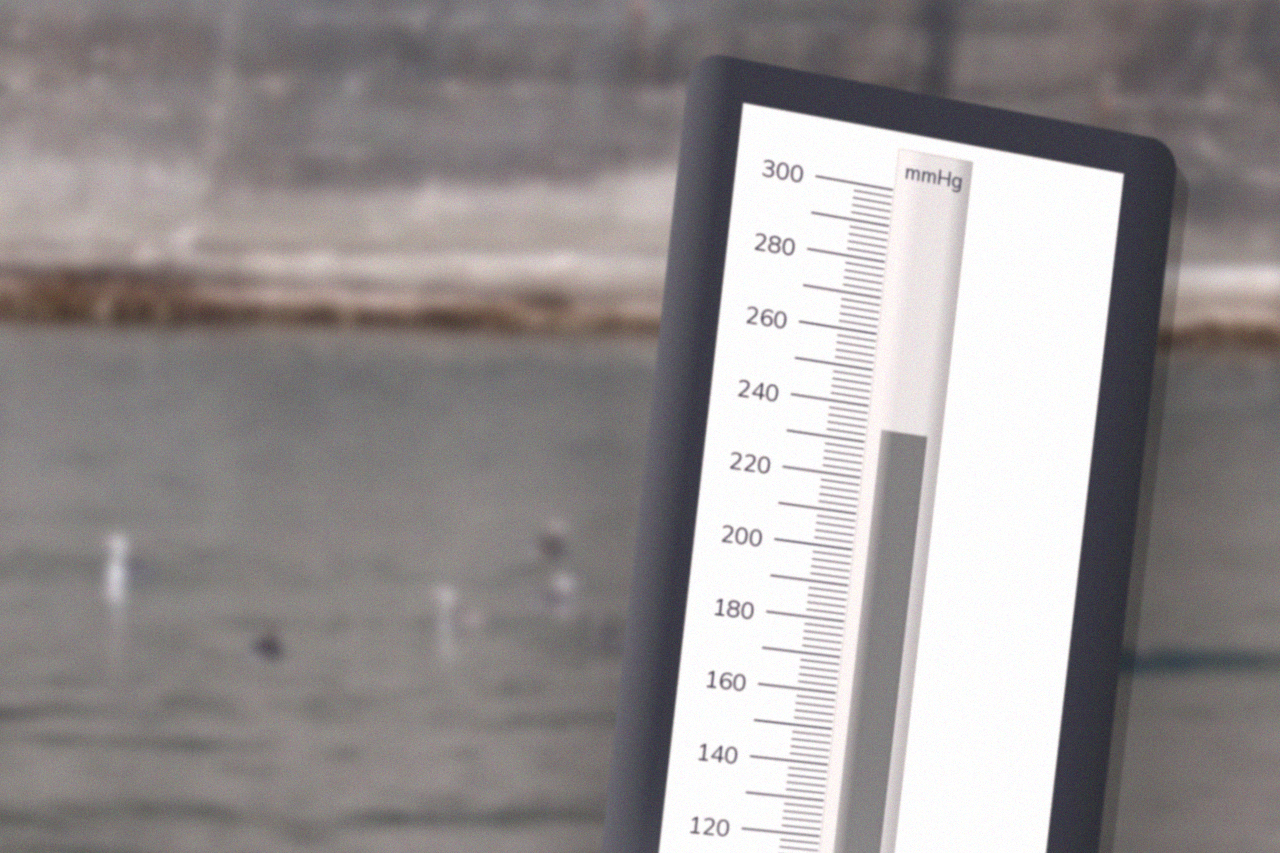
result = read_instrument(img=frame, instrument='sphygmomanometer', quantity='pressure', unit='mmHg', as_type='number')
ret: 234 mmHg
